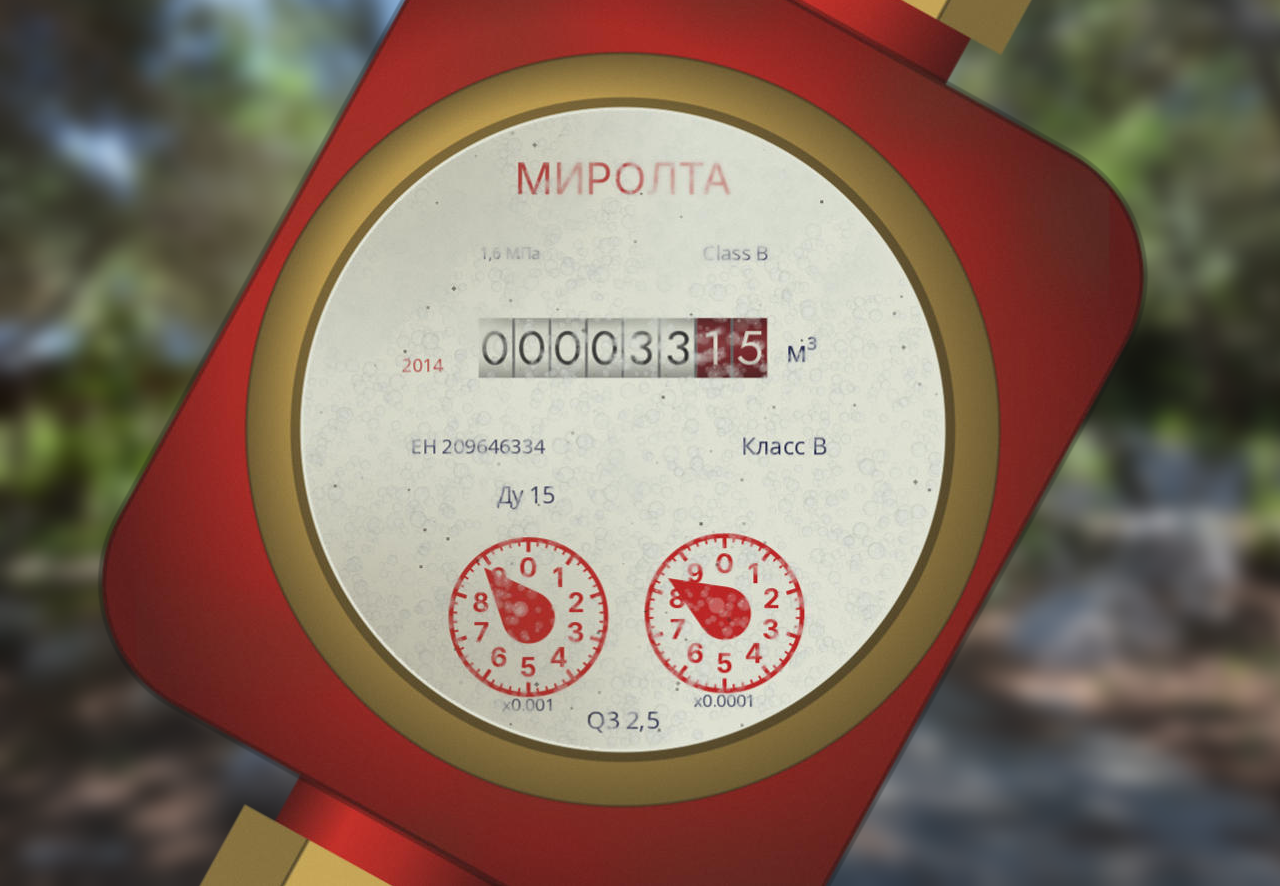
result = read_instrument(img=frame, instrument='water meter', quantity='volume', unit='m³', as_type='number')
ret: 33.1588 m³
